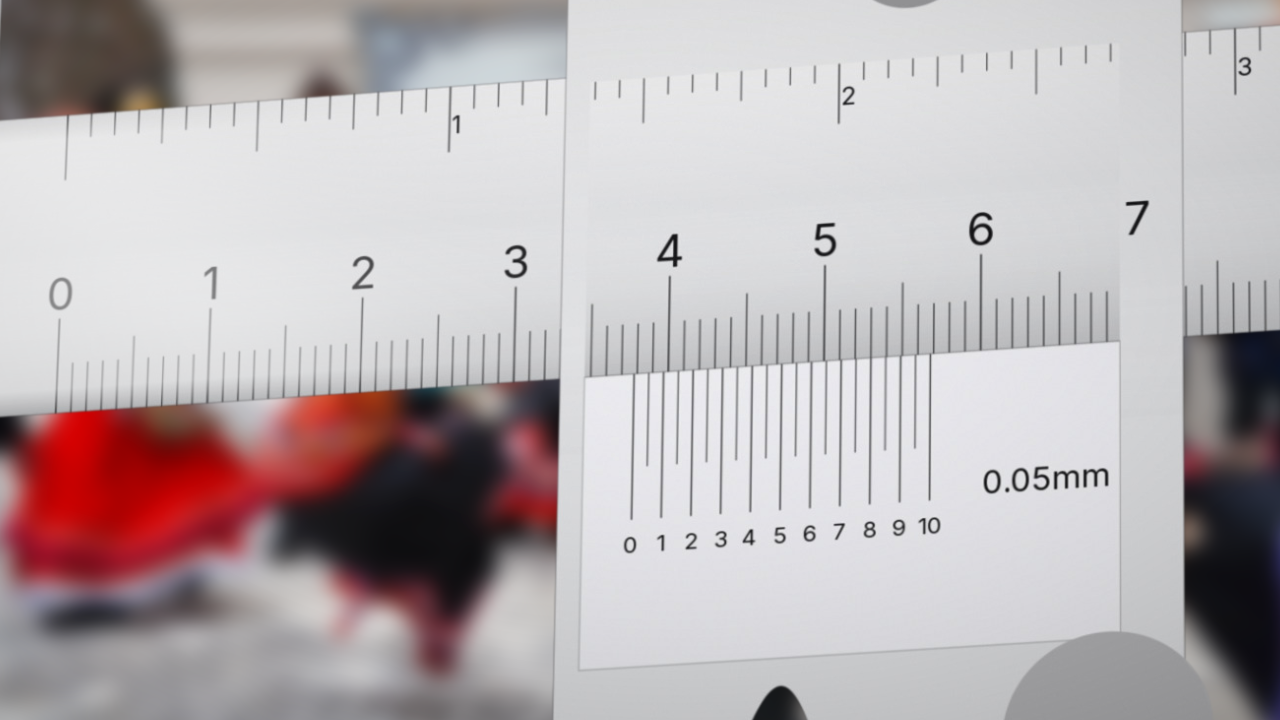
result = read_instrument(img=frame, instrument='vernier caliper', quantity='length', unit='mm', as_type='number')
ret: 37.8 mm
